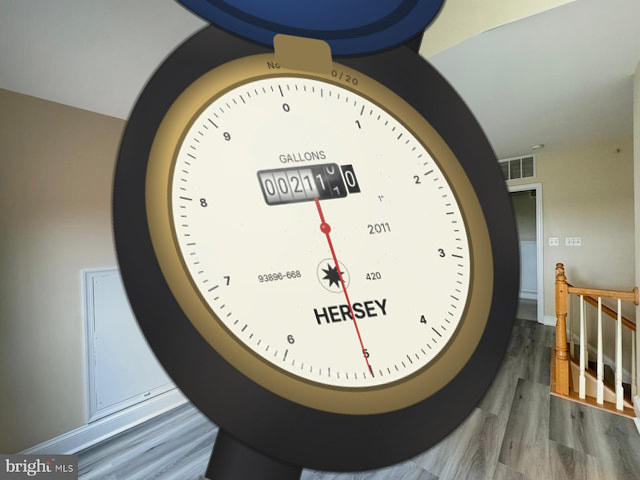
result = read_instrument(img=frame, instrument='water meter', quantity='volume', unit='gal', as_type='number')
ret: 21105.0 gal
